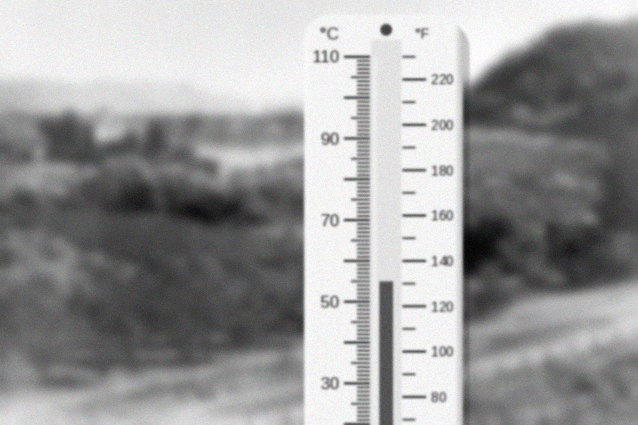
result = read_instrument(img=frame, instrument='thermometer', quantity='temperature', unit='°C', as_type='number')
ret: 55 °C
